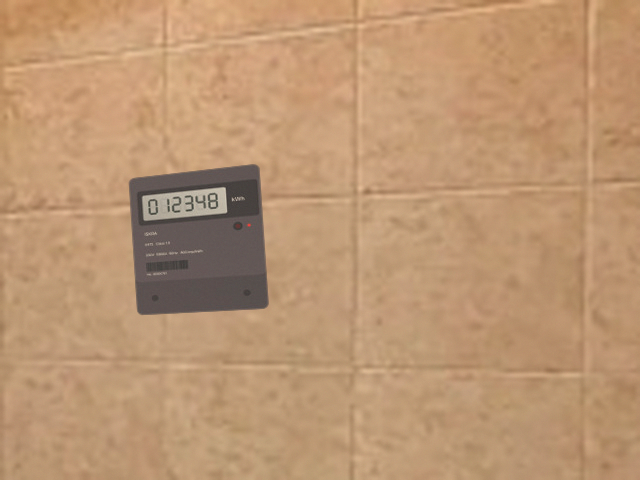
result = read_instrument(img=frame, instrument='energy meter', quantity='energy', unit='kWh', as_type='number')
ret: 12348 kWh
